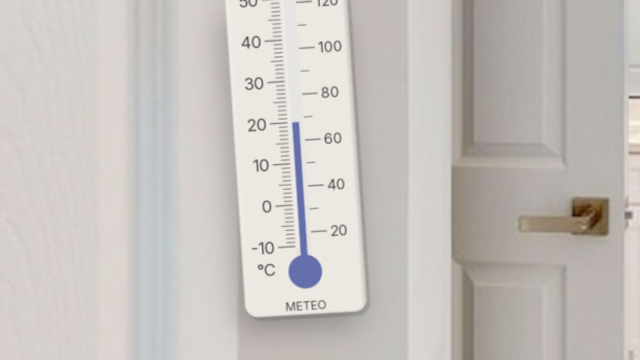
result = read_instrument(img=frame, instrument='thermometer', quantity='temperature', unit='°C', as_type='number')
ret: 20 °C
